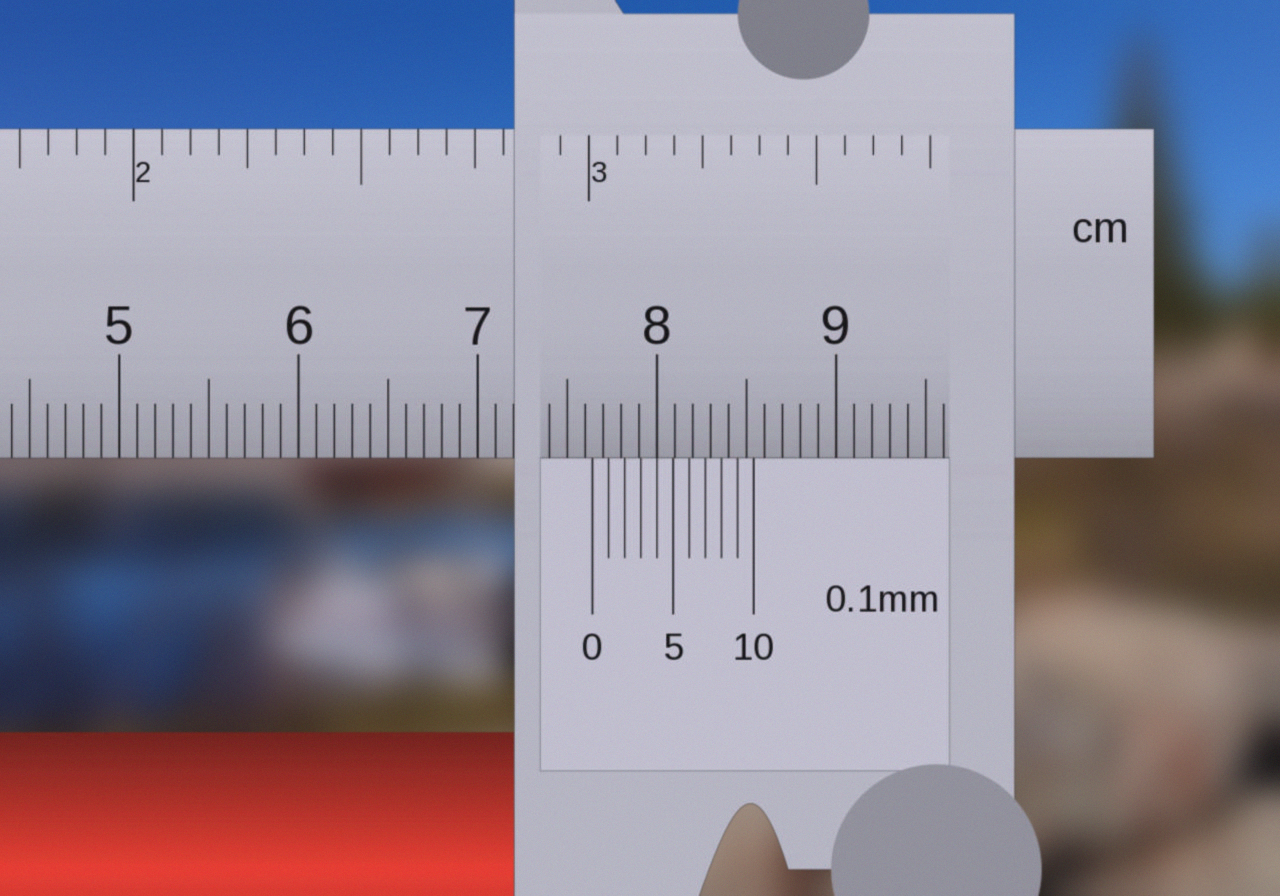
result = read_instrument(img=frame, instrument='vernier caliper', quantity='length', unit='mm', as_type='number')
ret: 76.4 mm
